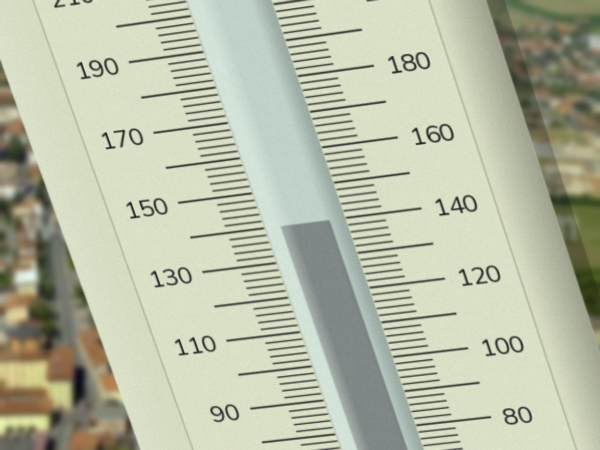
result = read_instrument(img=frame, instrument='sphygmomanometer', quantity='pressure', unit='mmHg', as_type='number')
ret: 140 mmHg
